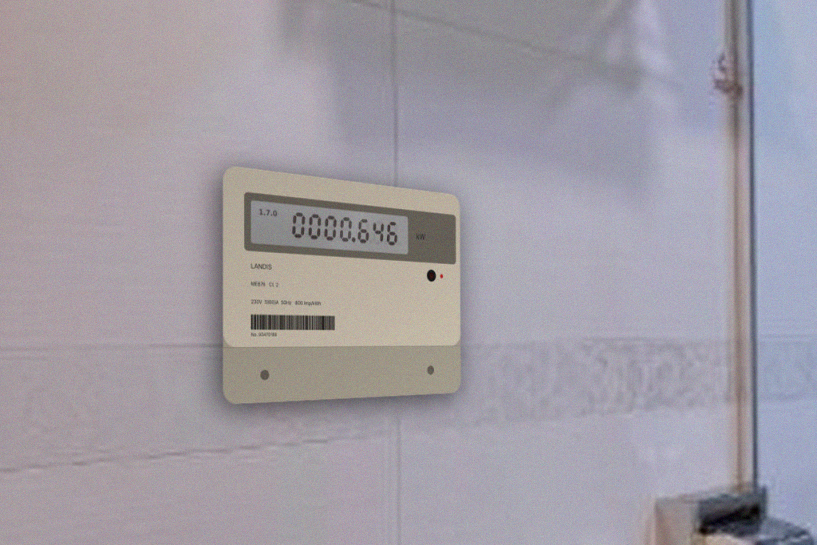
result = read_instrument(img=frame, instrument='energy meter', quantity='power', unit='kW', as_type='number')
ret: 0.646 kW
